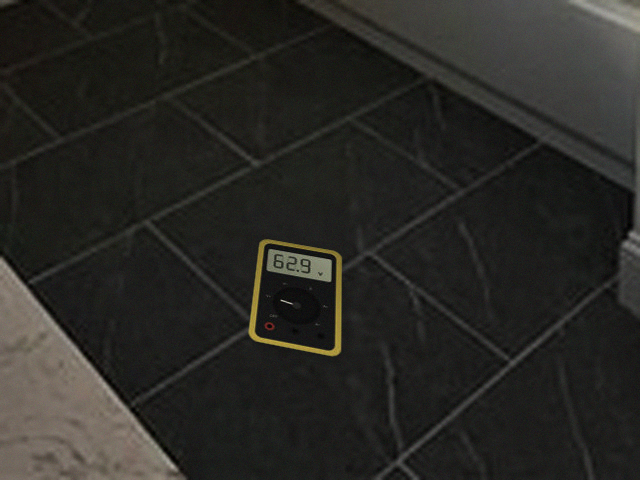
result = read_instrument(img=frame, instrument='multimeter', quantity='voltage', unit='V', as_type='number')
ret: 62.9 V
